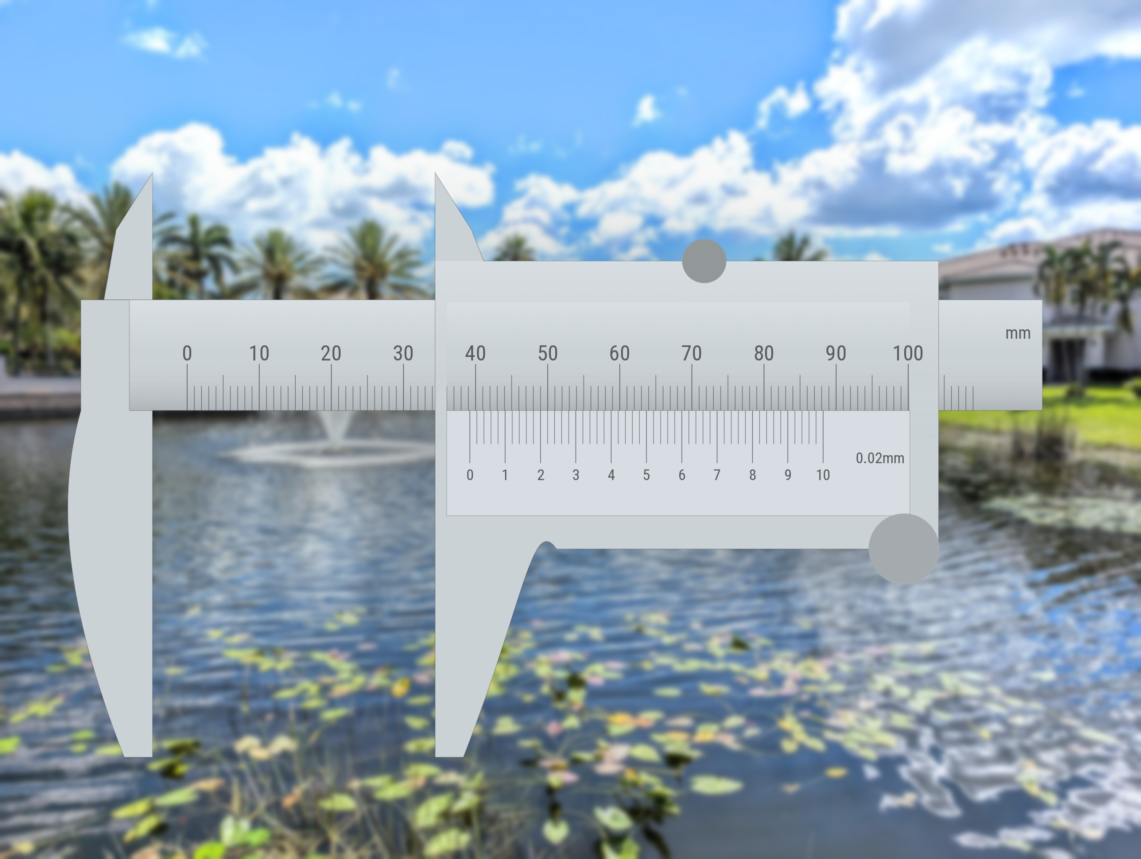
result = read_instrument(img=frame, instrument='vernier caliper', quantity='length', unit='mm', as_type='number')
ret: 39.2 mm
